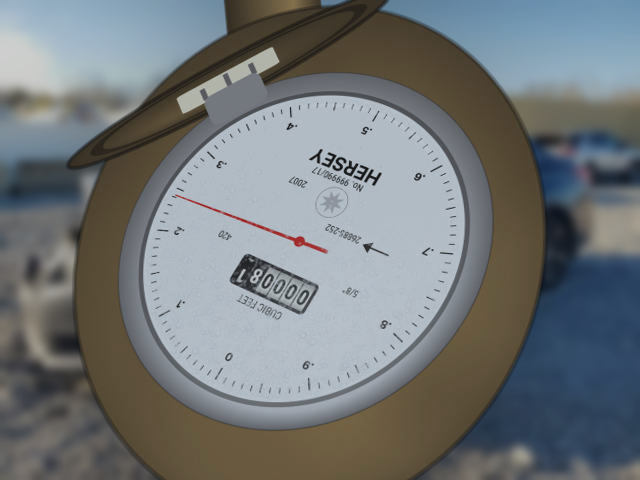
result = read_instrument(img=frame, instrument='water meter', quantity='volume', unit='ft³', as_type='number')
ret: 81.24 ft³
